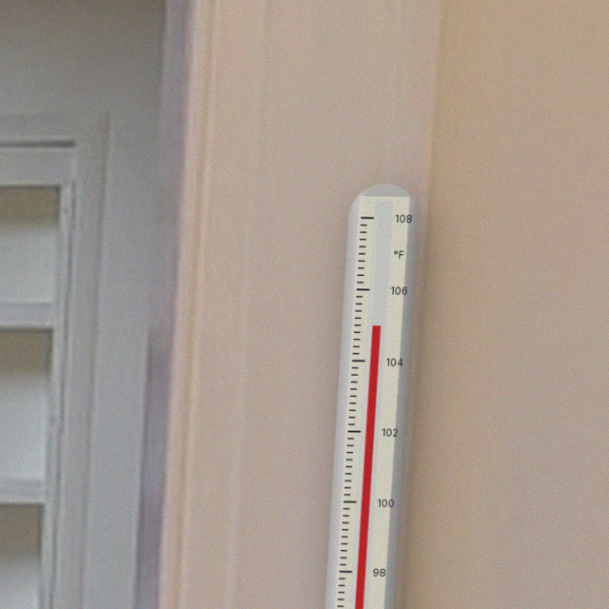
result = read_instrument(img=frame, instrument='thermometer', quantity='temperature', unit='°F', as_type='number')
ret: 105 °F
